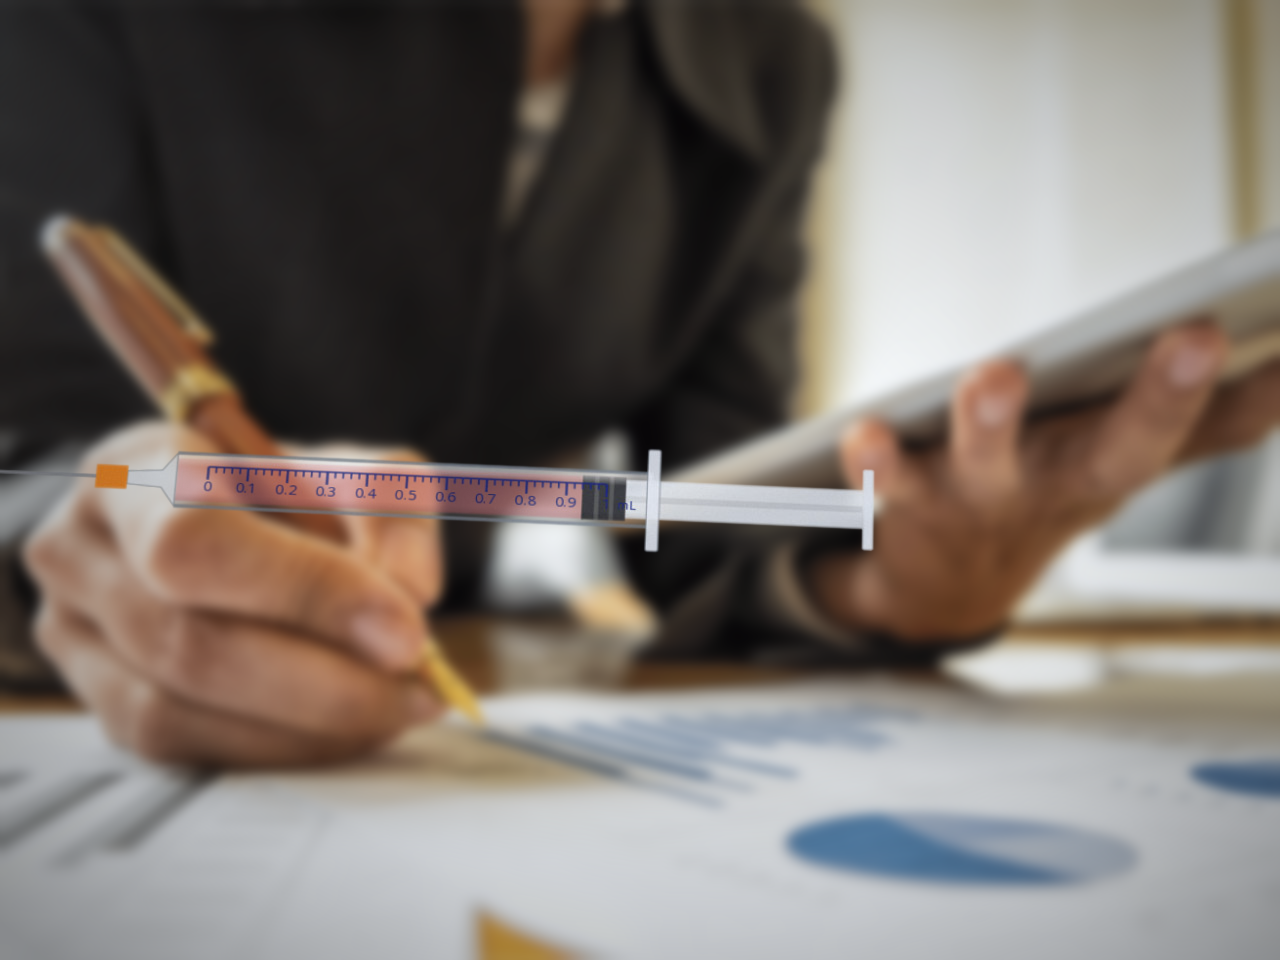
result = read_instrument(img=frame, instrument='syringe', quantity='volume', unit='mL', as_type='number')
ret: 0.94 mL
